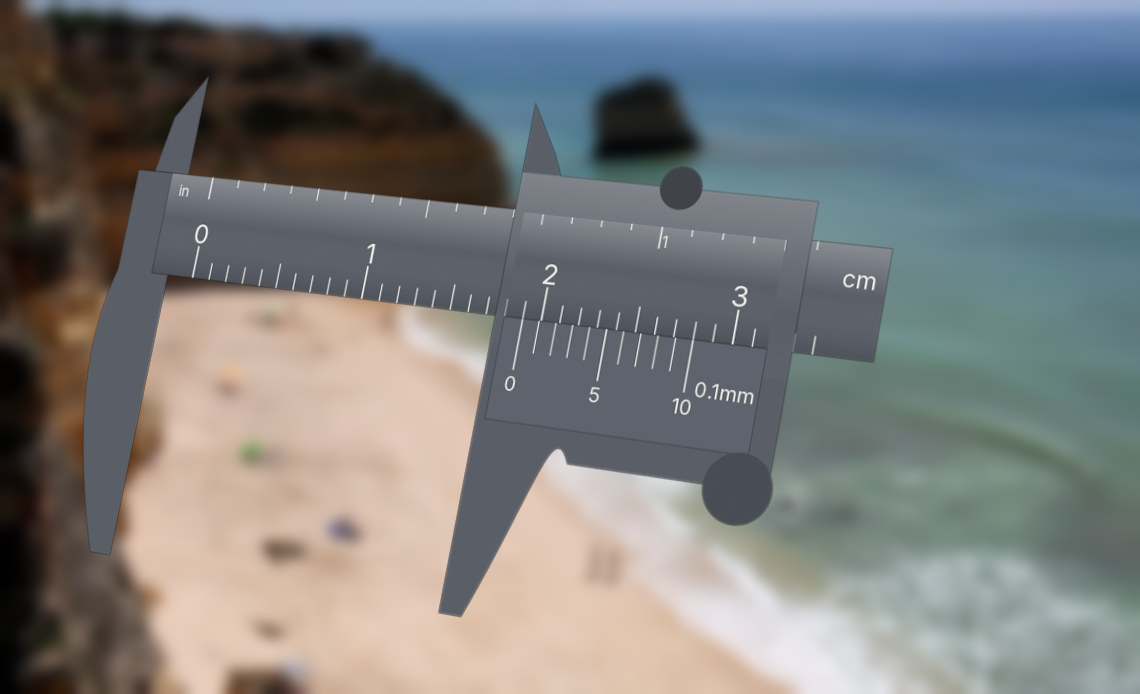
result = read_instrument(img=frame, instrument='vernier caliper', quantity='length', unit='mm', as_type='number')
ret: 19.0 mm
